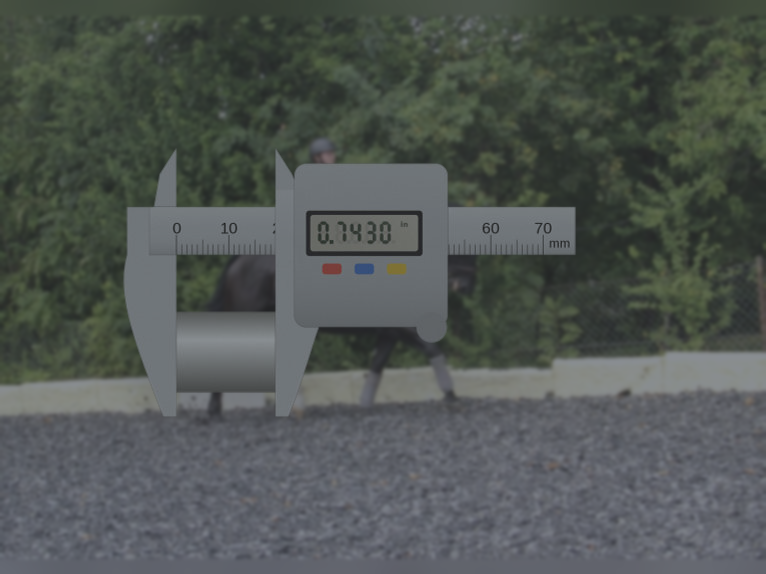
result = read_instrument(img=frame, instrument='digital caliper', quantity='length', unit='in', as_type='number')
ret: 0.7430 in
